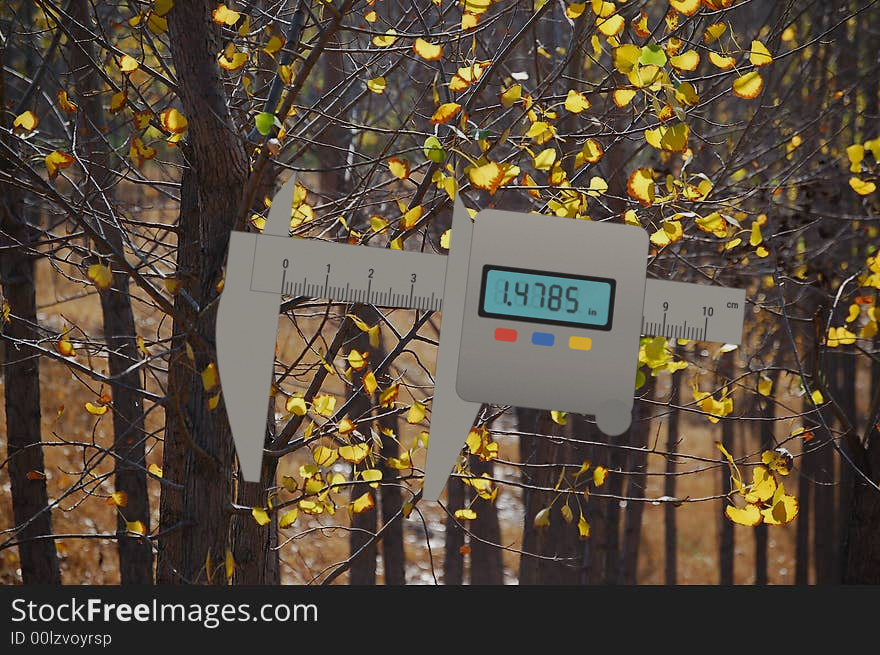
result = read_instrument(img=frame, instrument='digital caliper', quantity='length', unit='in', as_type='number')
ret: 1.4785 in
